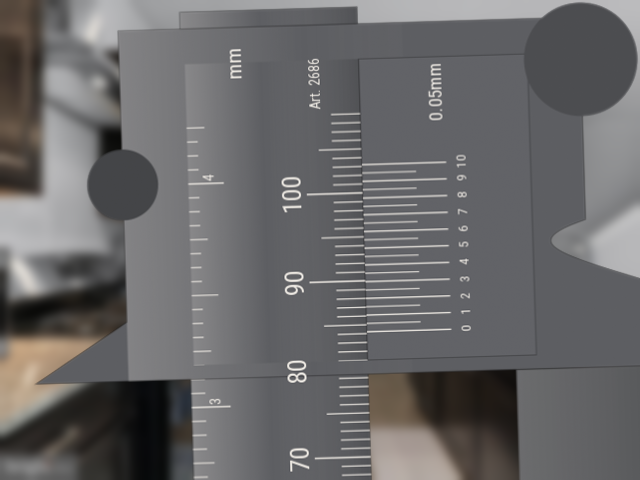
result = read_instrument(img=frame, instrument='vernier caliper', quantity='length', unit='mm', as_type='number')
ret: 84.2 mm
